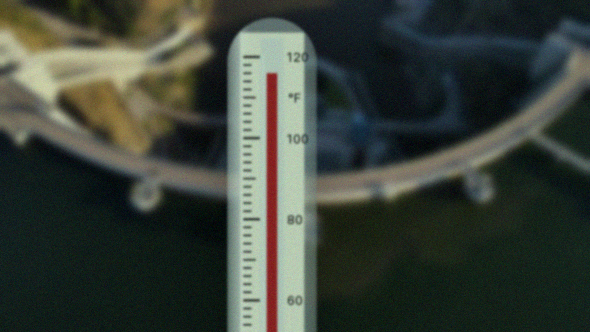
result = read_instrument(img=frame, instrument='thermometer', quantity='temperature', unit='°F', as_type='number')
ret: 116 °F
